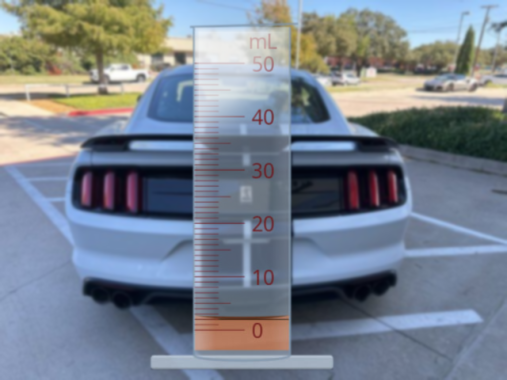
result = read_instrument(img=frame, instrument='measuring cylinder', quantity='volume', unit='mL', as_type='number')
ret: 2 mL
